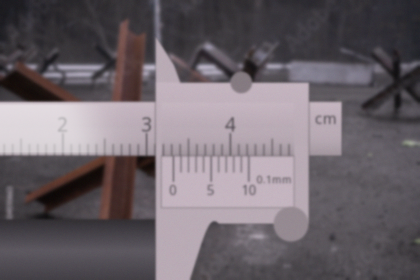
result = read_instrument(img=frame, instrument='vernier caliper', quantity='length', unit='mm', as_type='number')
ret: 33.2 mm
